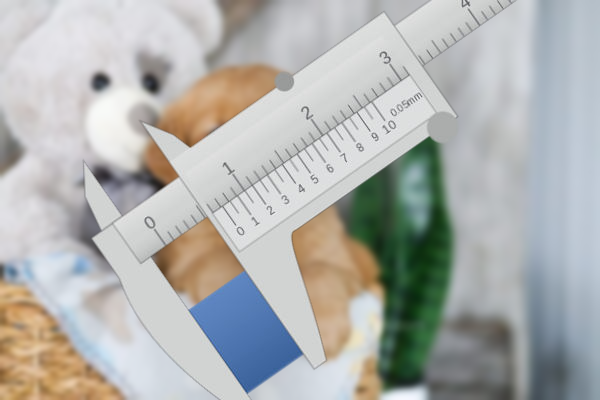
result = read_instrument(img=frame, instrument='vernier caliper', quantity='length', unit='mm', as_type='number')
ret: 7.2 mm
